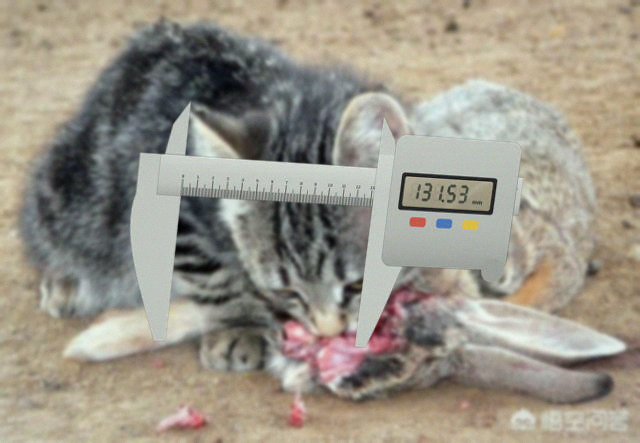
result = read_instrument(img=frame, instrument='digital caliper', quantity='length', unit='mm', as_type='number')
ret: 131.53 mm
